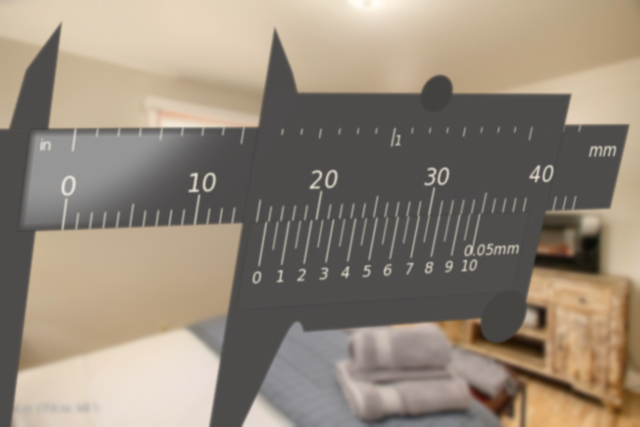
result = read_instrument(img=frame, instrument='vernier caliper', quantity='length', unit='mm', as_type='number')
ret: 15.8 mm
